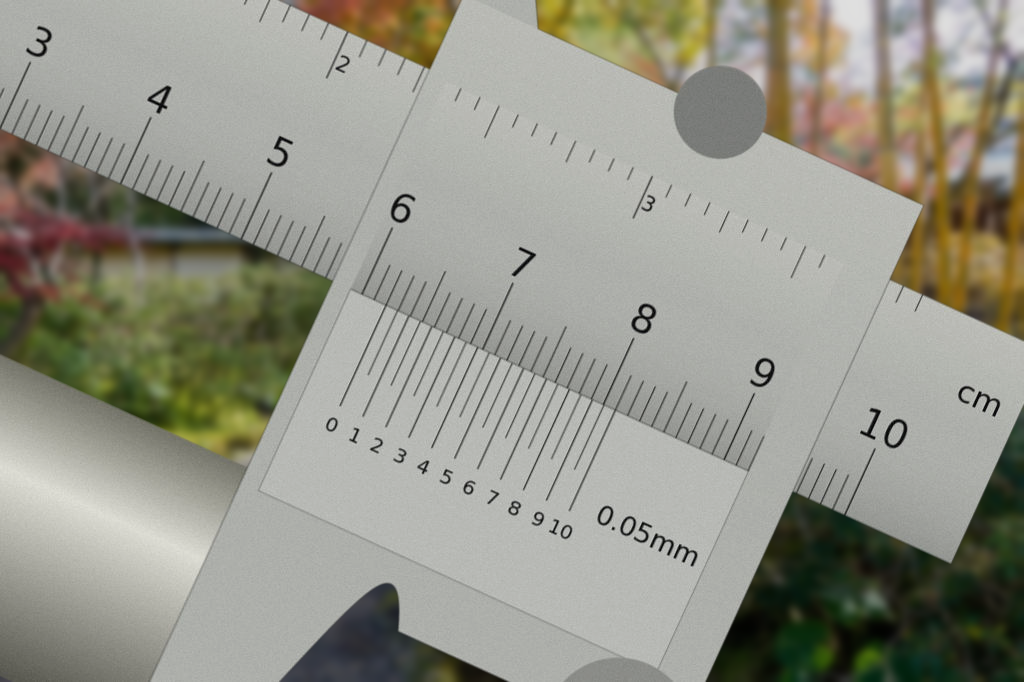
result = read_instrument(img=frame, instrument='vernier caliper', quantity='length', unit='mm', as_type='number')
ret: 62.0 mm
